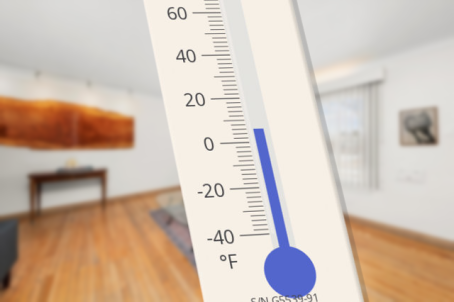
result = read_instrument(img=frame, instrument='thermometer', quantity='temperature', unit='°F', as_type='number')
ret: 6 °F
